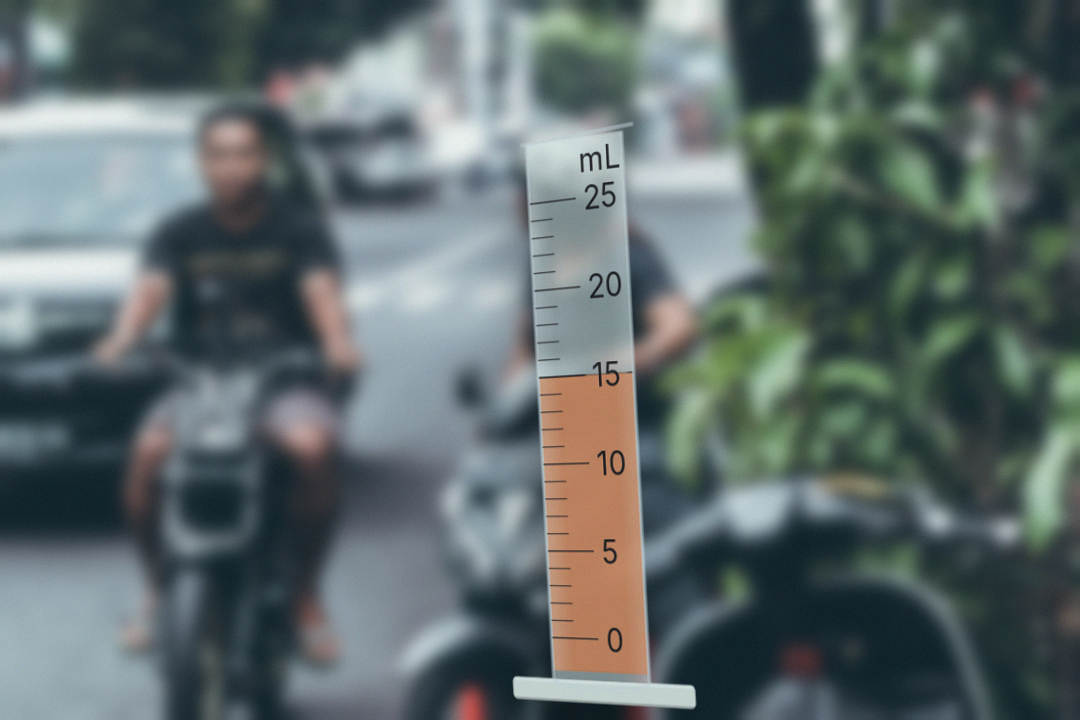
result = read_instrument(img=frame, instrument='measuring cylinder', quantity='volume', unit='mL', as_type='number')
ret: 15 mL
